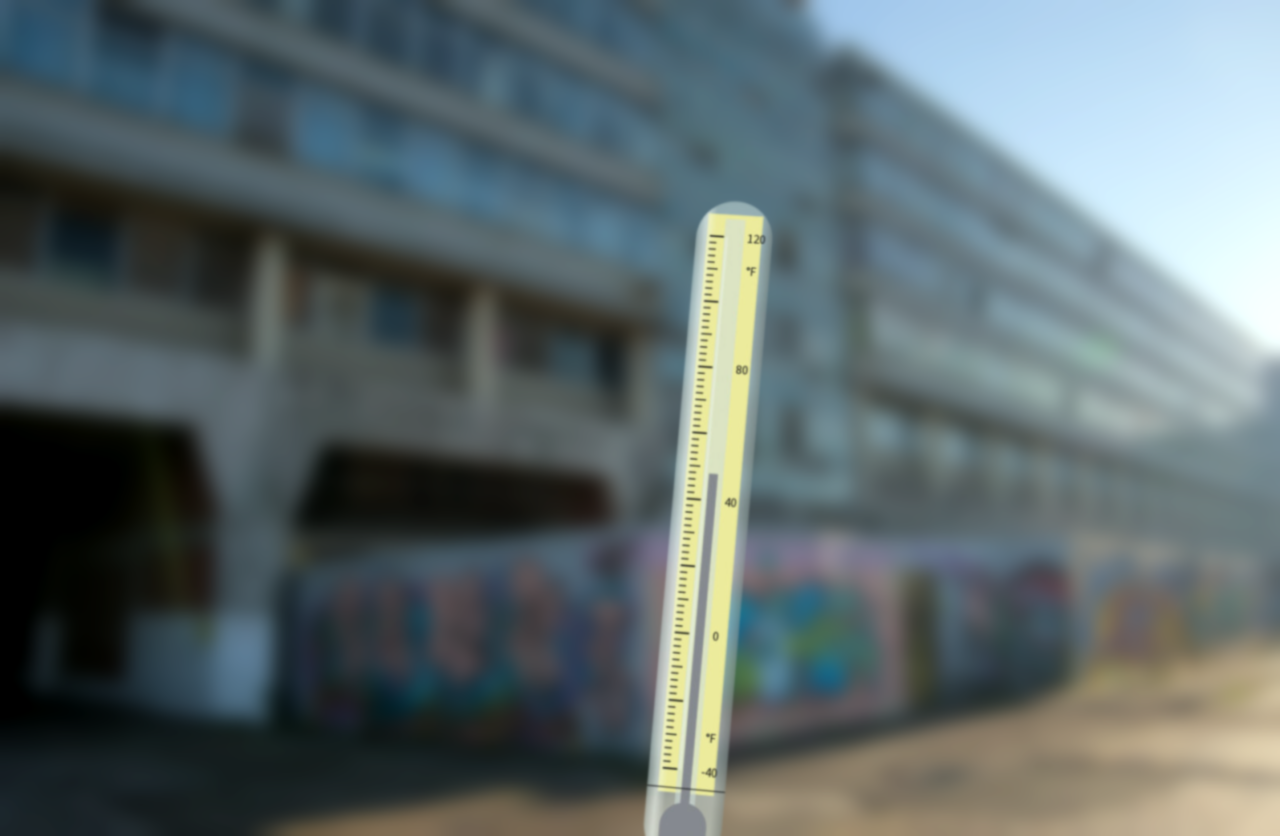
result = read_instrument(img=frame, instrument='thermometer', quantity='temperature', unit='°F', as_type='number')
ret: 48 °F
